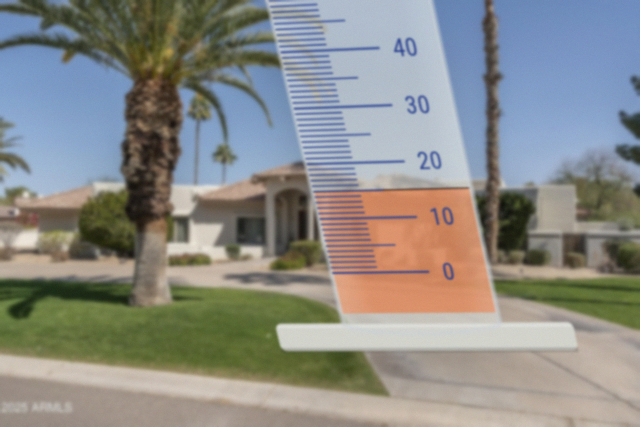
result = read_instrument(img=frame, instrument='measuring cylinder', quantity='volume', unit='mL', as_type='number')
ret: 15 mL
